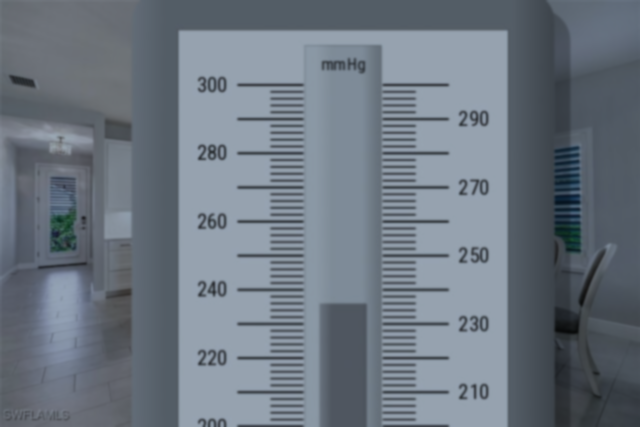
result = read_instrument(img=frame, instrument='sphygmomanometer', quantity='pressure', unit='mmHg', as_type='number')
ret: 236 mmHg
